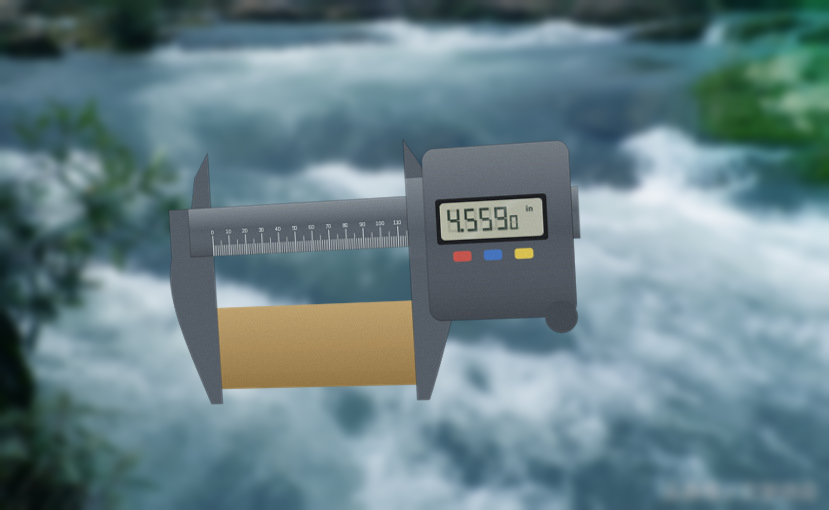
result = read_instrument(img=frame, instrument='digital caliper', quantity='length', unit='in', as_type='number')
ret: 4.5590 in
